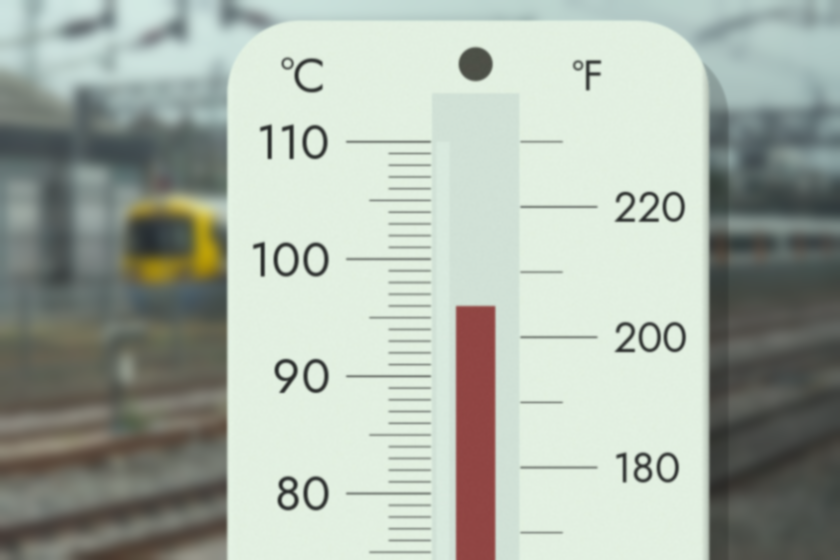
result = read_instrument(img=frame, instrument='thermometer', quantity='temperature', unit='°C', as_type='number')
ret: 96 °C
